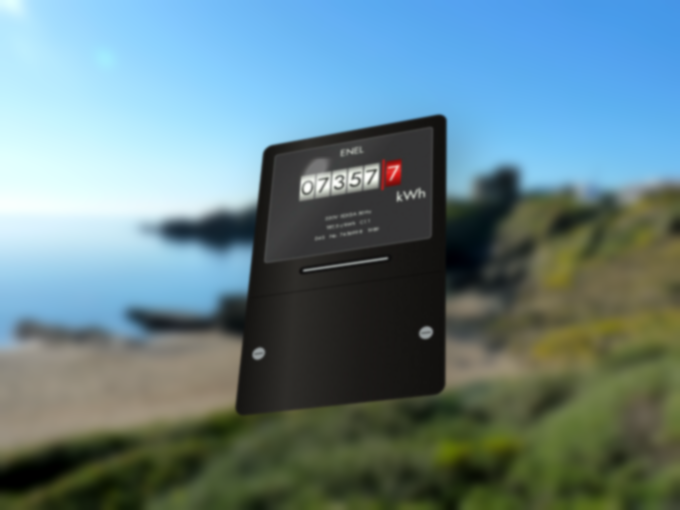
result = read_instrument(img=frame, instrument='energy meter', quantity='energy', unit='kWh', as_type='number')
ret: 7357.7 kWh
